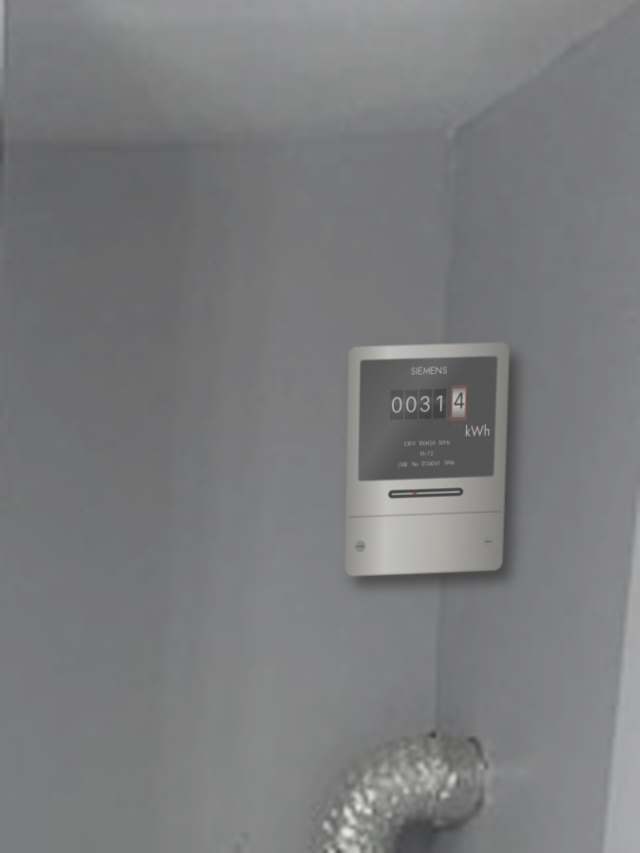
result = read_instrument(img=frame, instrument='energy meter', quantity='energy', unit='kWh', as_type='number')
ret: 31.4 kWh
